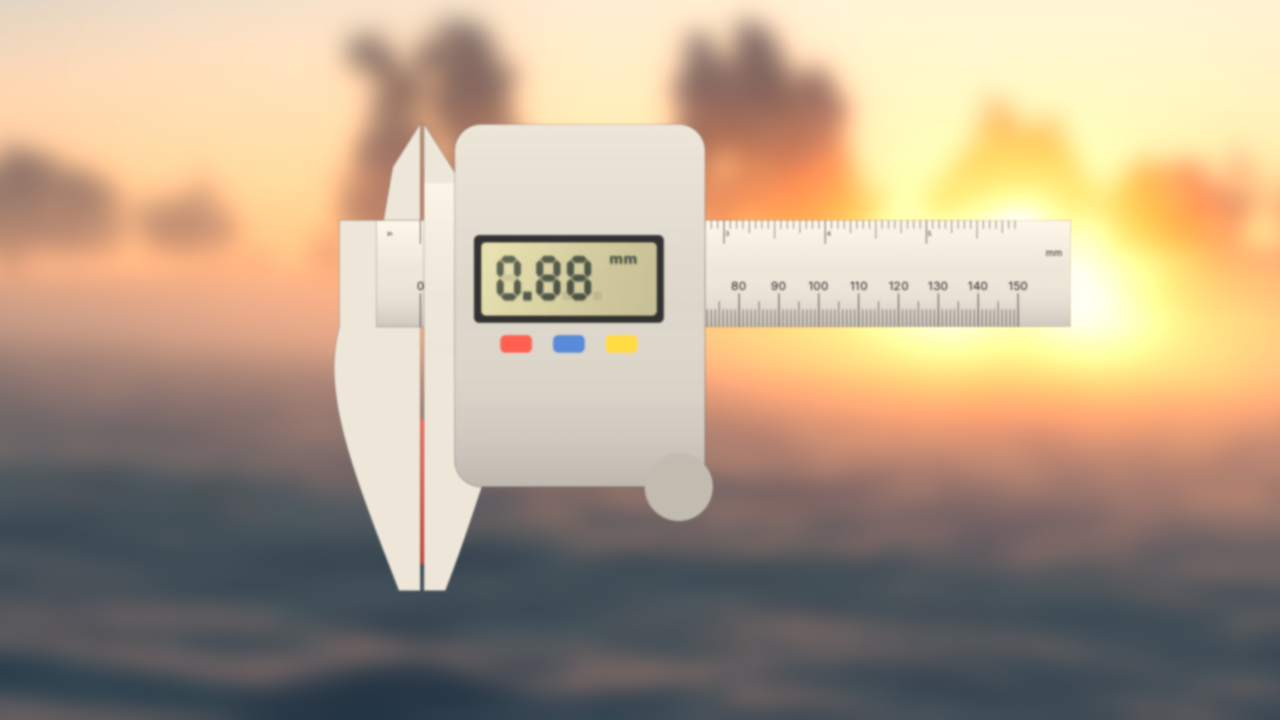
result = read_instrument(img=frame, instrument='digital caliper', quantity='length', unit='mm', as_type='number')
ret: 0.88 mm
